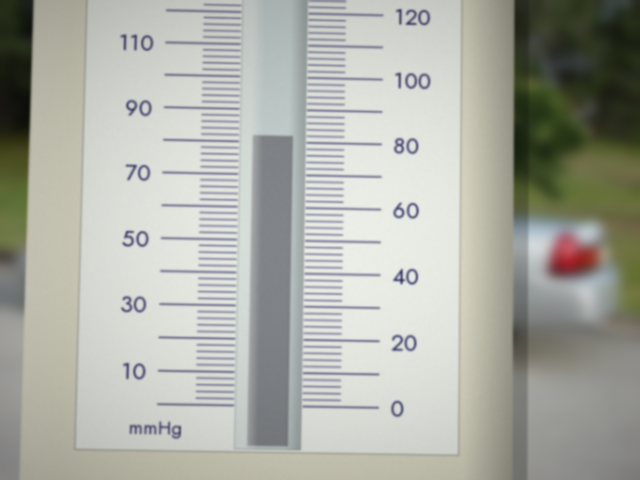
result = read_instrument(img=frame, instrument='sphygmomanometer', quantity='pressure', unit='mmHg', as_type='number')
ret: 82 mmHg
